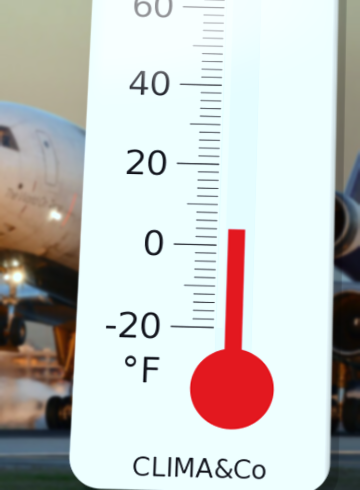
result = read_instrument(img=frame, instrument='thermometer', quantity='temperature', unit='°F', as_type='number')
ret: 4 °F
